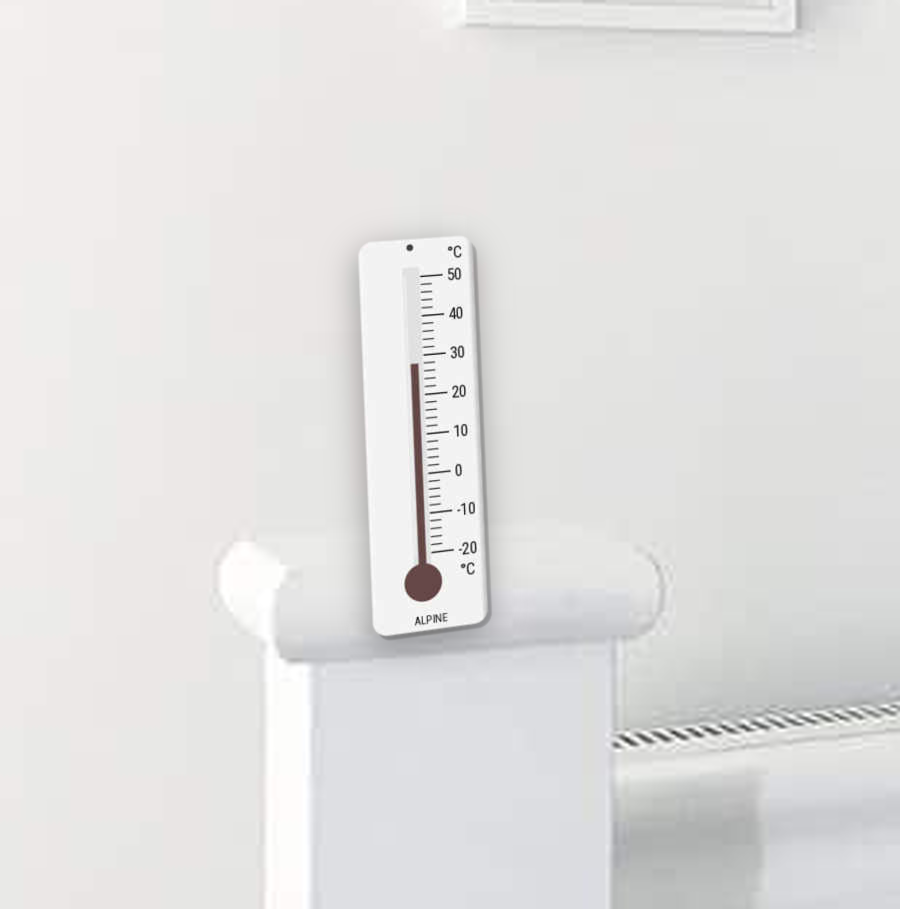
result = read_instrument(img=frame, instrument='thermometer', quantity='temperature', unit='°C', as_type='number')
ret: 28 °C
